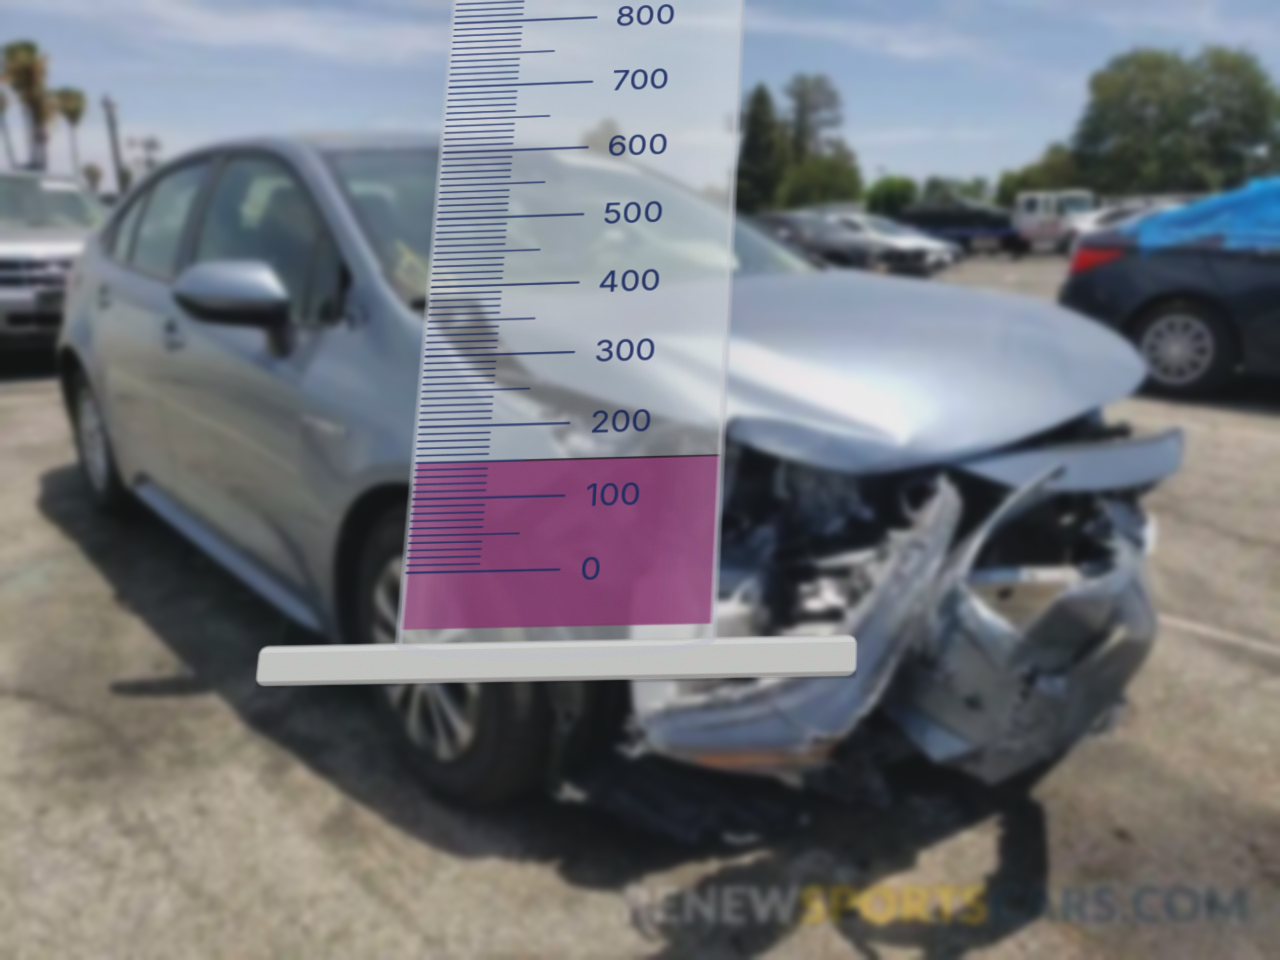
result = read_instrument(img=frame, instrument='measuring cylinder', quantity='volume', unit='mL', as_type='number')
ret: 150 mL
